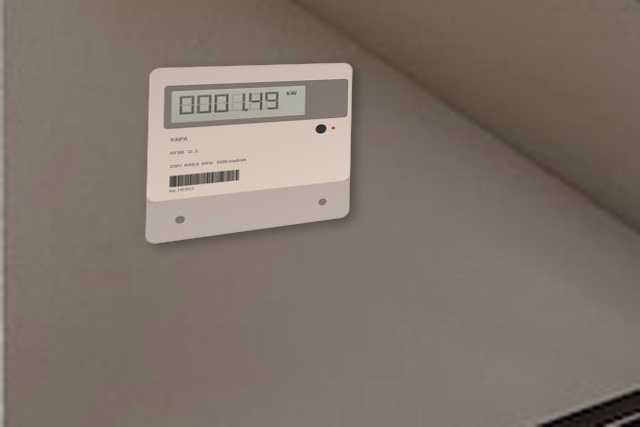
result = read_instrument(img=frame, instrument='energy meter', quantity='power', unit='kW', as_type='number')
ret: 1.49 kW
